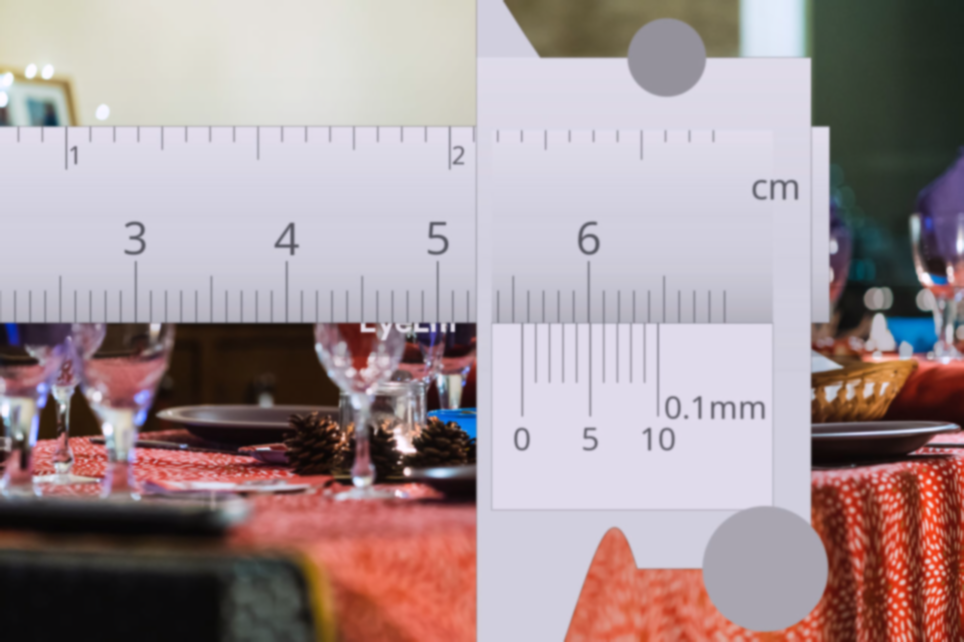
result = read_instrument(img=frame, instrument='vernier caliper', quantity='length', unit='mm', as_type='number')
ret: 55.6 mm
